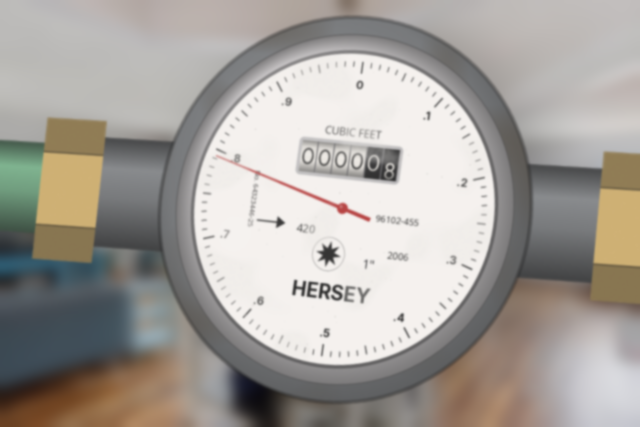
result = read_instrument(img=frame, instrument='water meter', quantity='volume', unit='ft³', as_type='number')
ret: 7.79 ft³
